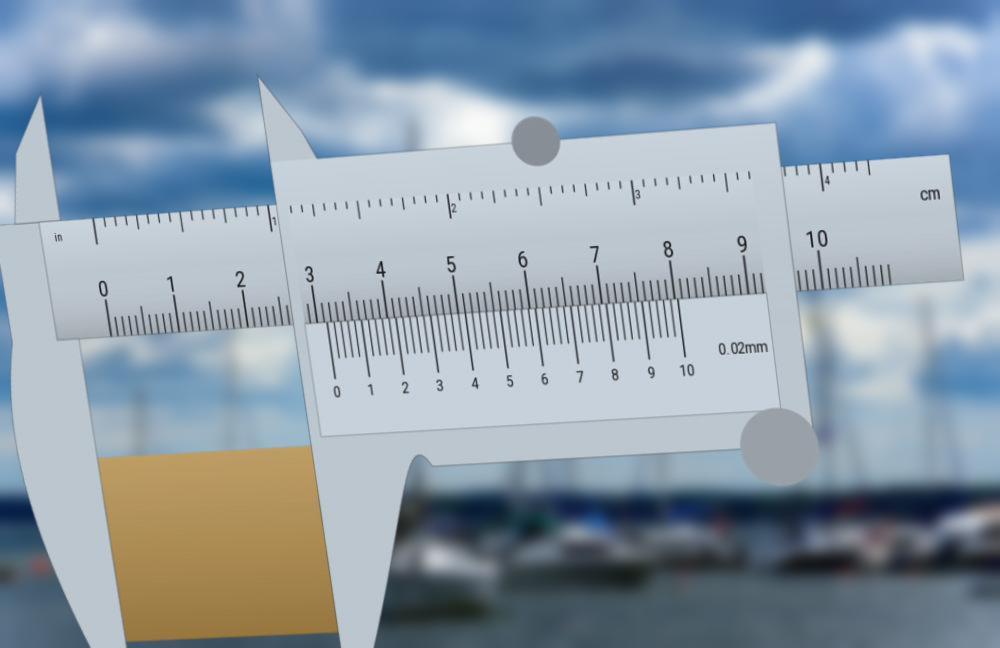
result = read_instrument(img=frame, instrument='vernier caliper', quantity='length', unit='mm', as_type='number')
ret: 31.4 mm
